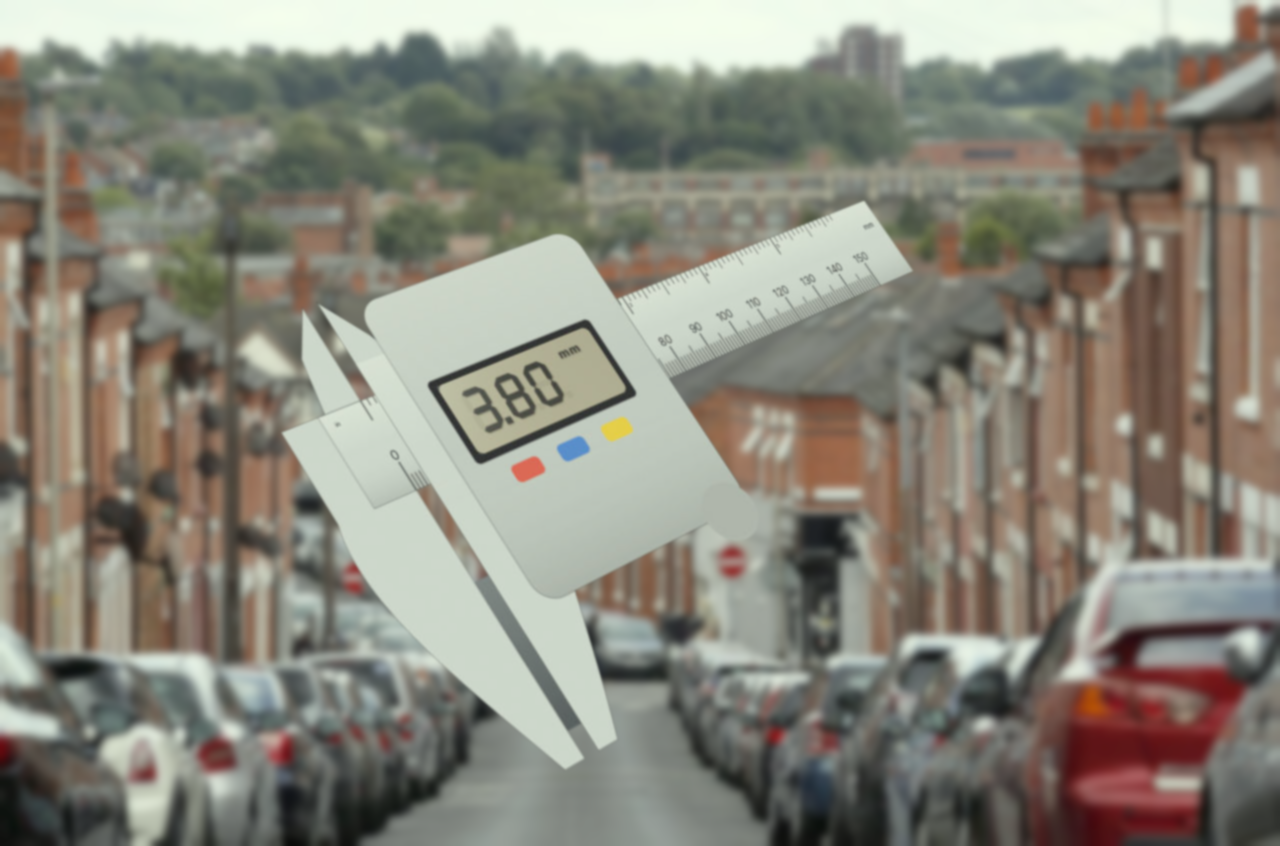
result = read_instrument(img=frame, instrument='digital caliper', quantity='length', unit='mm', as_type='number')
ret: 3.80 mm
